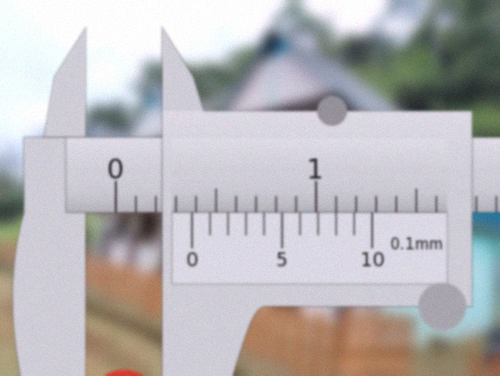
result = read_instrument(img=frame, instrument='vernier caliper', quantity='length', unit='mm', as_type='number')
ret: 3.8 mm
